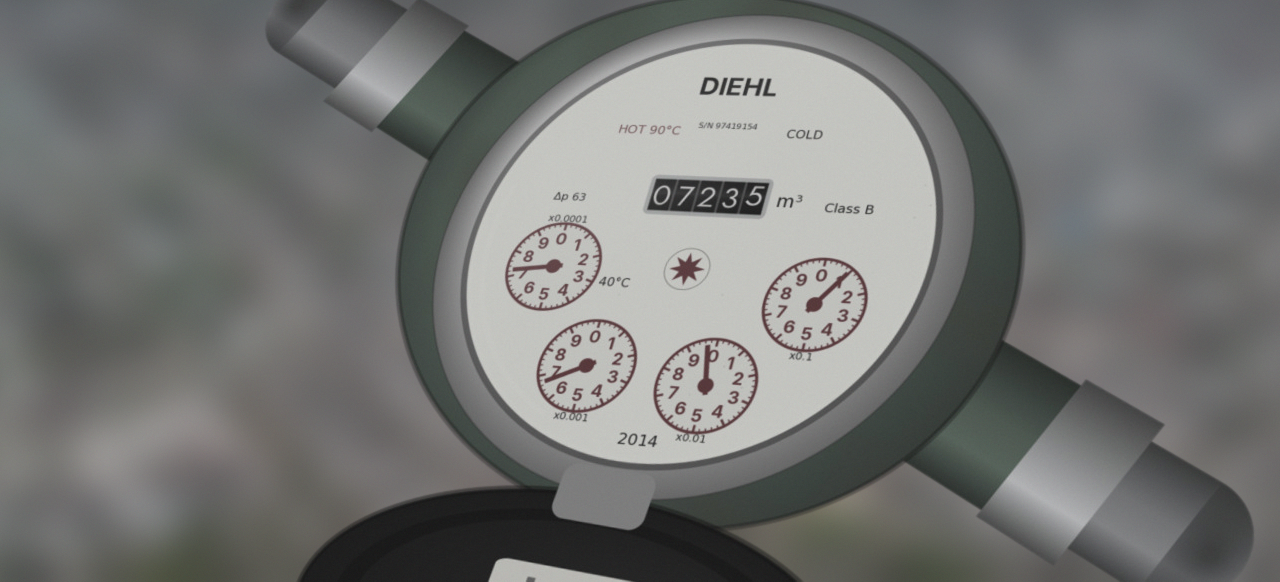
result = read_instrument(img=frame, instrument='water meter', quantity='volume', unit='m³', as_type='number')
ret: 7235.0967 m³
